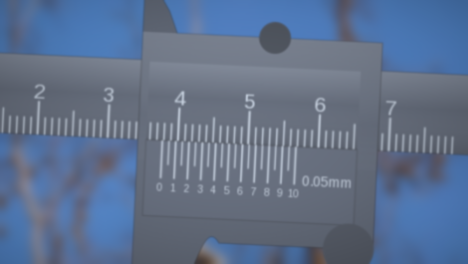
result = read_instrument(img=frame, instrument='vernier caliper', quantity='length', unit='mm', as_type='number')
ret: 37.8 mm
